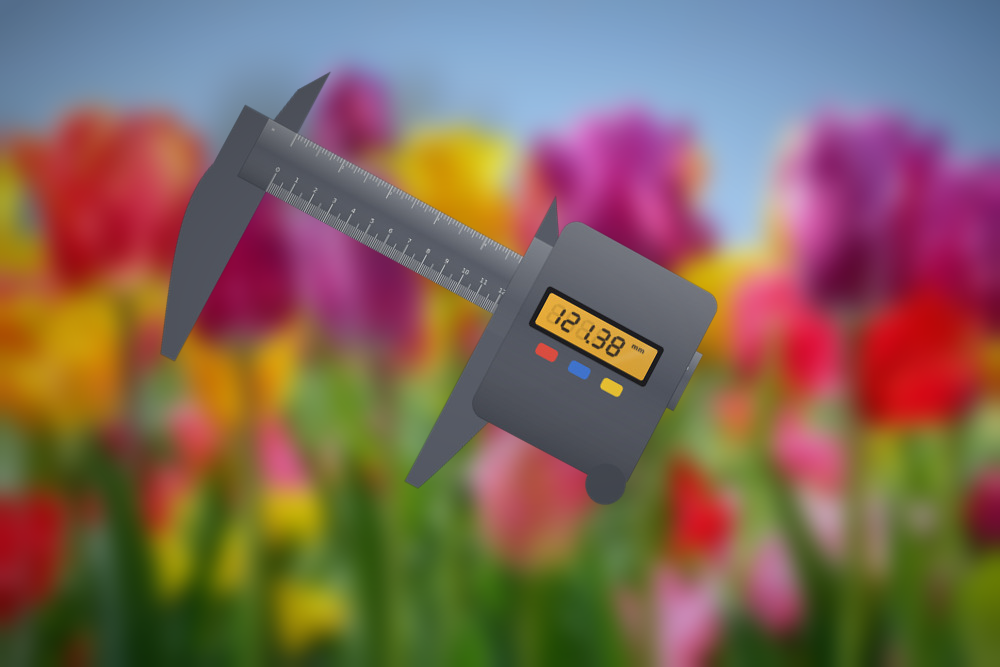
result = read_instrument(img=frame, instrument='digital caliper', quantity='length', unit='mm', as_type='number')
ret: 121.38 mm
